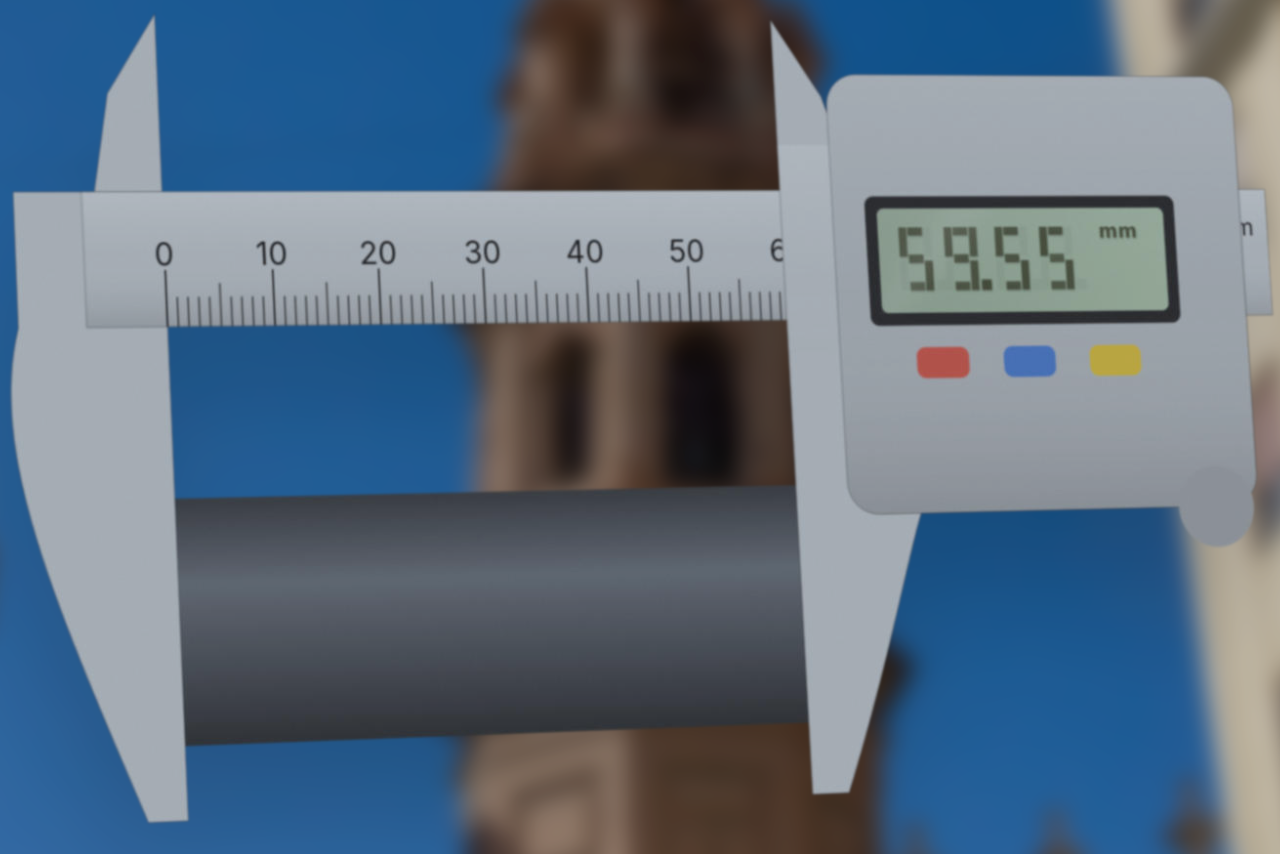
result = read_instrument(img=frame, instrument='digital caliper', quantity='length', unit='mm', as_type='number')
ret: 59.55 mm
